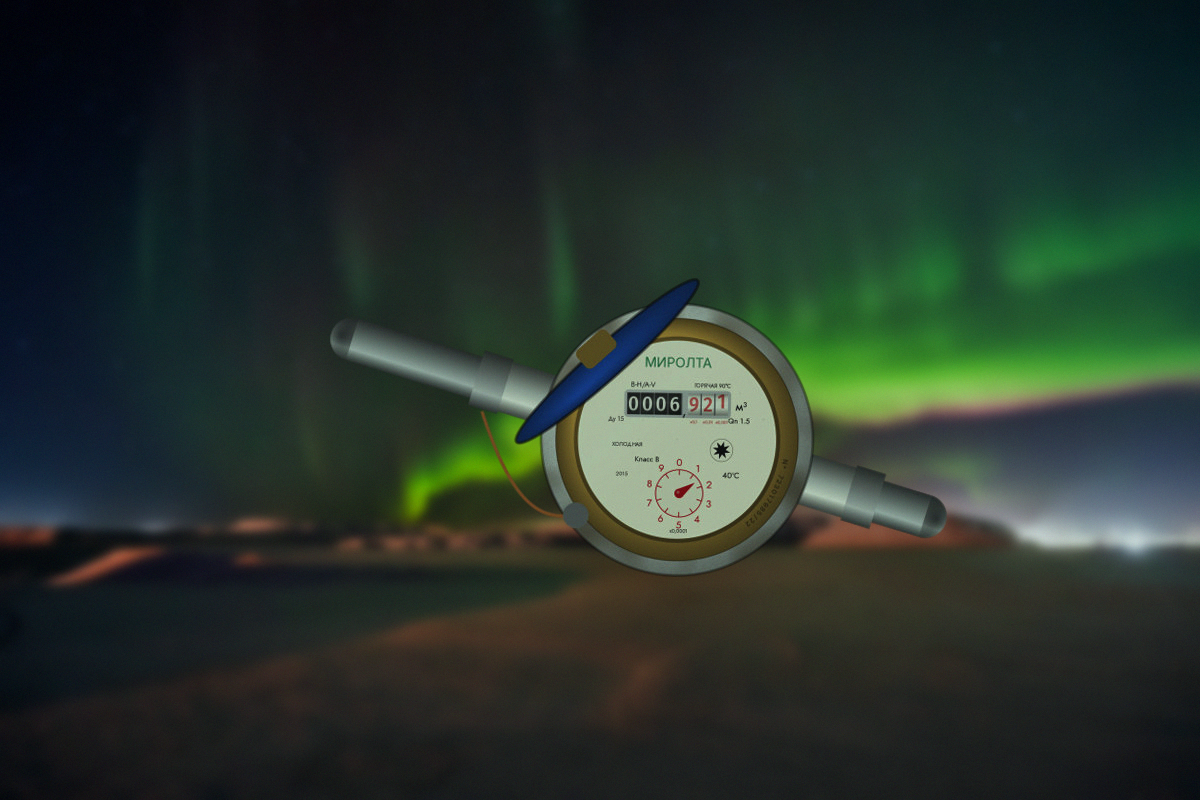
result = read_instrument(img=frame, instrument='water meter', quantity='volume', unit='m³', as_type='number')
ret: 6.9211 m³
